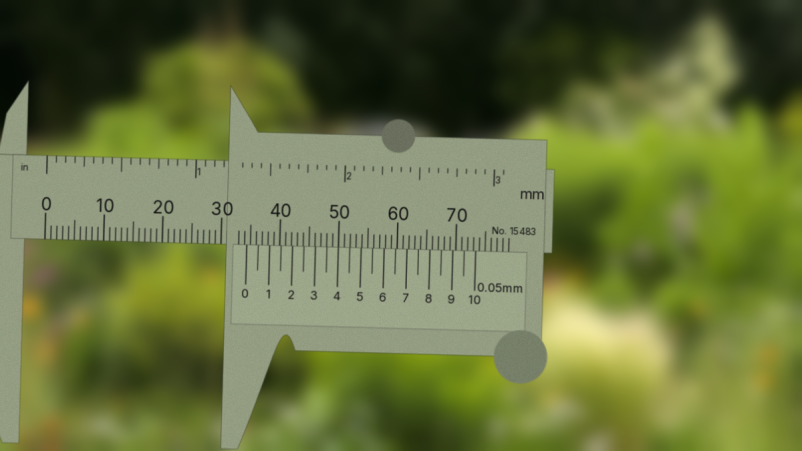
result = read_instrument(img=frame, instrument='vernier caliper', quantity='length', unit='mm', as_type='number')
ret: 34.4 mm
